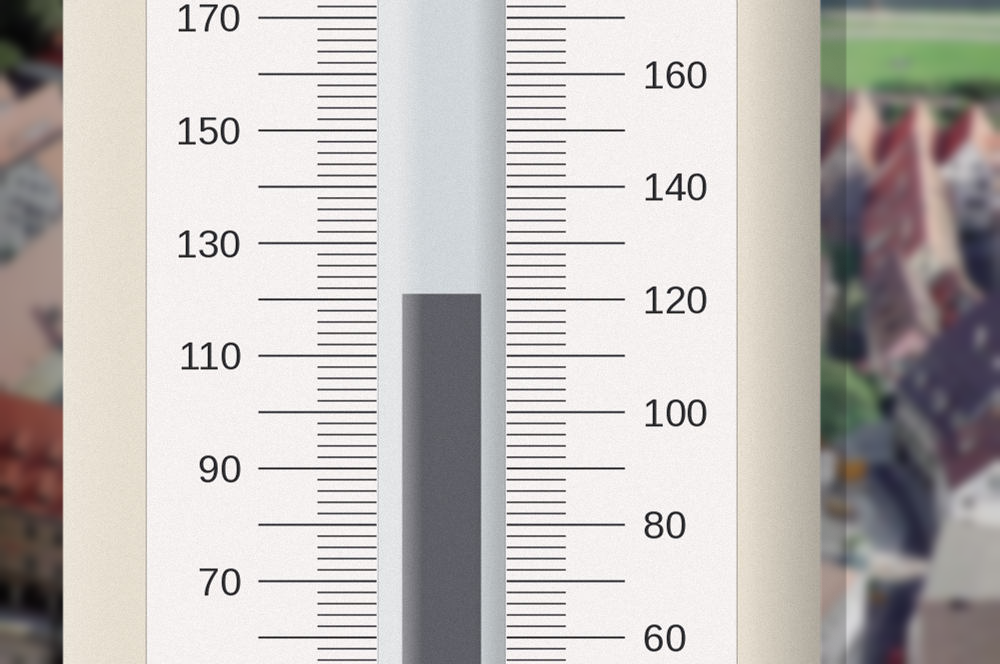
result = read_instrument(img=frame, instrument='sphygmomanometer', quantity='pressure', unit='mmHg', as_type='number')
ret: 121 mmHg
